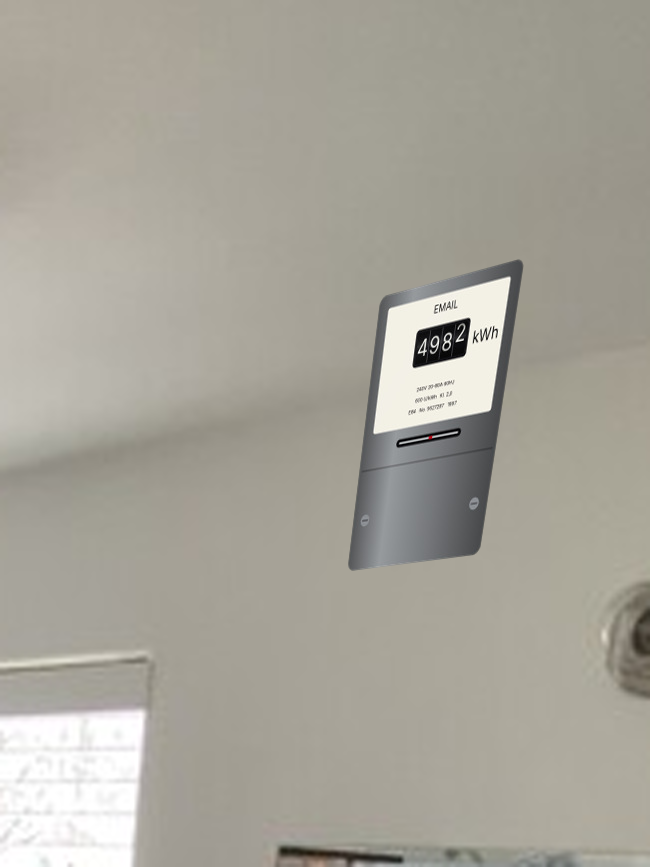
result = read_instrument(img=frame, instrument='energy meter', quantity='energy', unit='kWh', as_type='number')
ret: 4982 kWh
